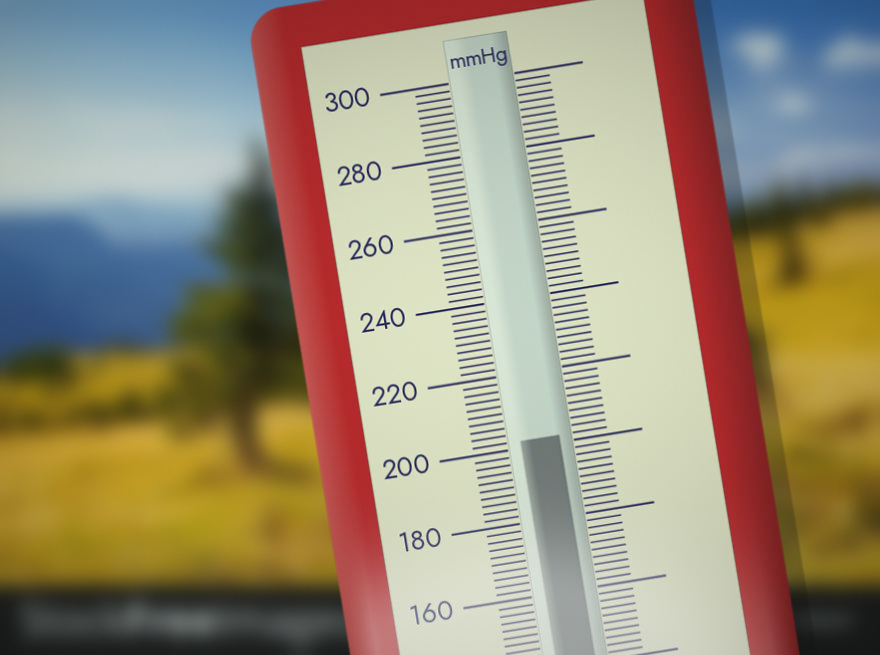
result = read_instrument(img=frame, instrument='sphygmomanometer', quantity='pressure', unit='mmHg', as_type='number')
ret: 202 mmHg
